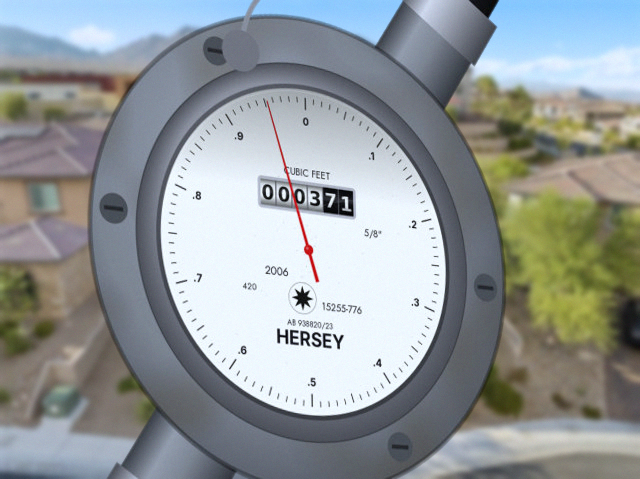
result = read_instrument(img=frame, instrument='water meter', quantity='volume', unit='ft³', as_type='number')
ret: 370.95 ft³
